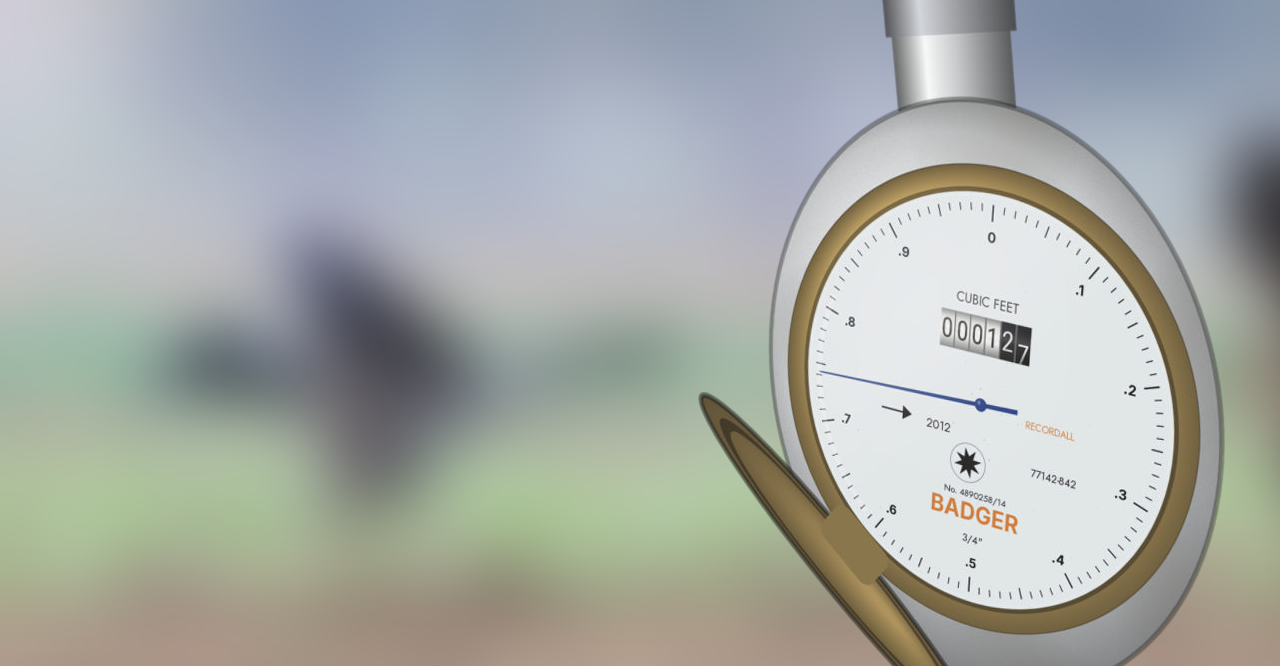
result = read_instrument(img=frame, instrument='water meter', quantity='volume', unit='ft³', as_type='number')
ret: 126.74 ft³
